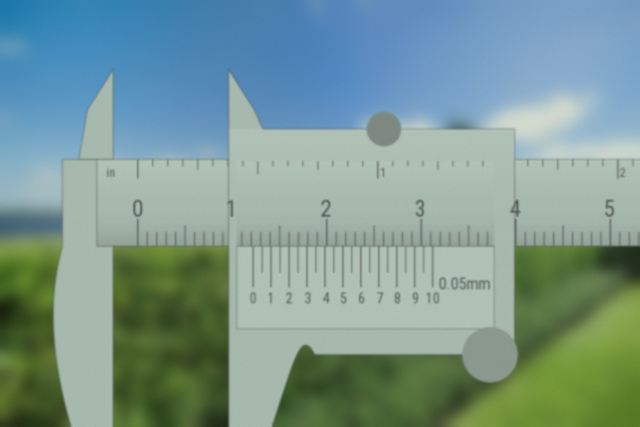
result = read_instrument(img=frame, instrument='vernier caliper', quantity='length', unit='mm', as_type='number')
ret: 12.2 mm
